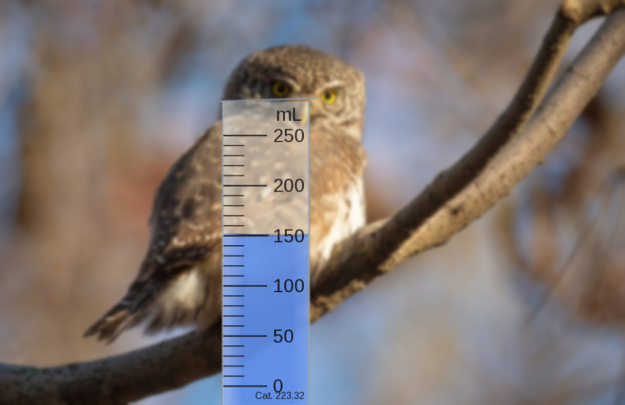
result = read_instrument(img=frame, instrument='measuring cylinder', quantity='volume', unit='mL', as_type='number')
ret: 150 mL
